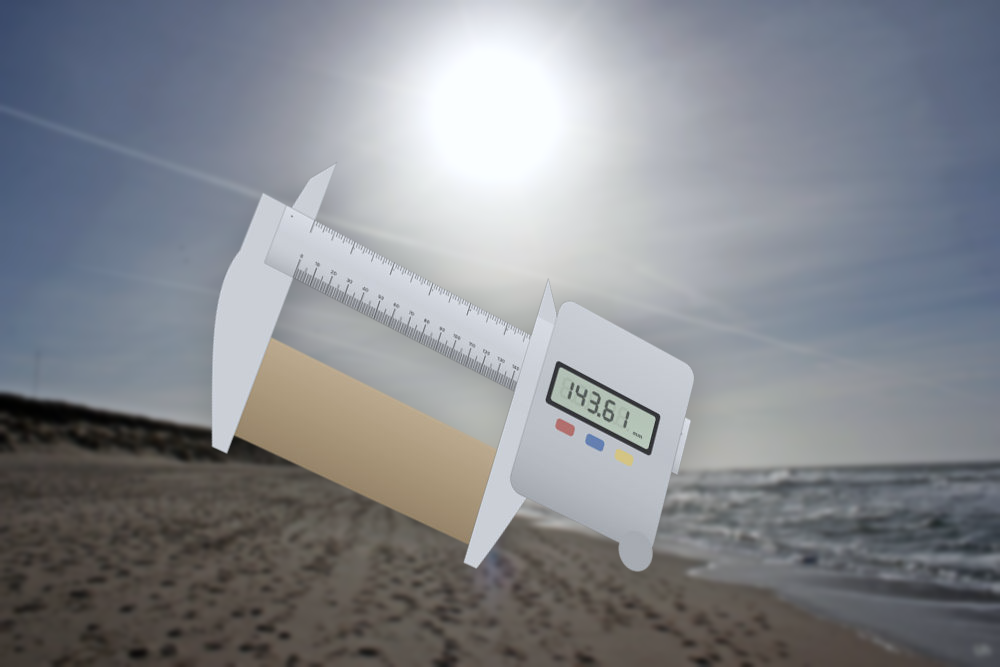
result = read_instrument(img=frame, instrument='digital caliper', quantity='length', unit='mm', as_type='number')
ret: 143.61 mm
